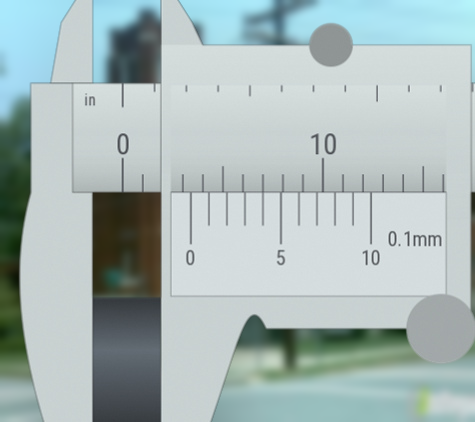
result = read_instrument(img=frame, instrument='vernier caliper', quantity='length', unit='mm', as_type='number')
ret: 3.4 mm
